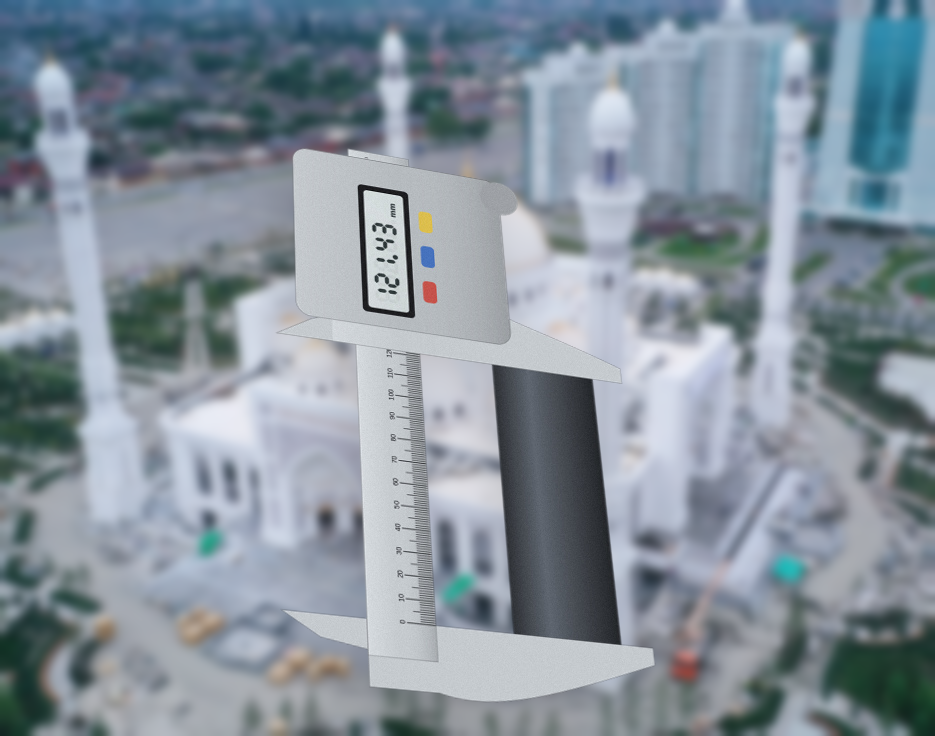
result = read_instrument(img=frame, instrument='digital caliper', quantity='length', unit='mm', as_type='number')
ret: 121.43 mm
